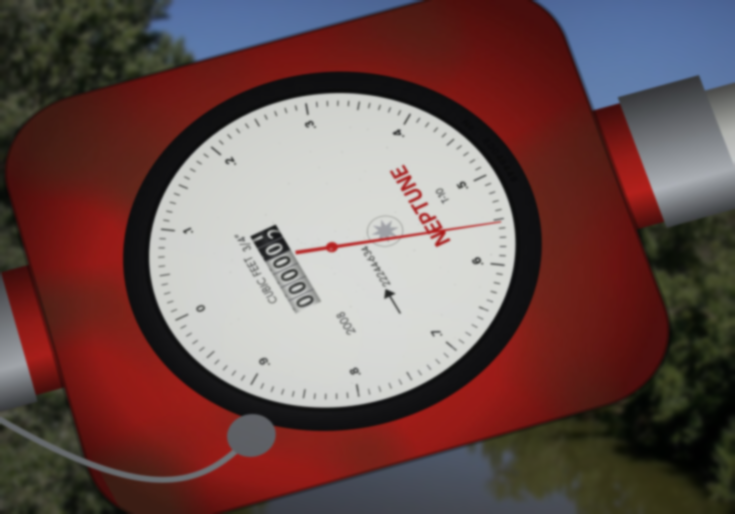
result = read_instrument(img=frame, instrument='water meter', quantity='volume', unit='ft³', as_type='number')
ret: 1.55 ft³
